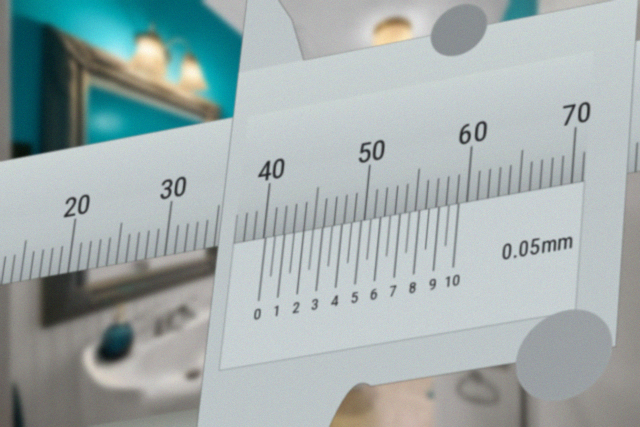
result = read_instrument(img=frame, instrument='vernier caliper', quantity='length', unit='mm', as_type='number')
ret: 40.2 mm
